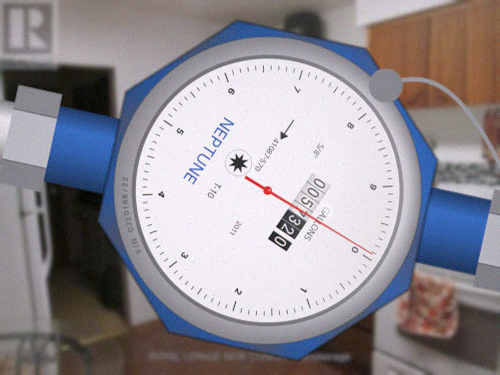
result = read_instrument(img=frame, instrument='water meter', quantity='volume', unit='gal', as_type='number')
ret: 57319.9 gal
